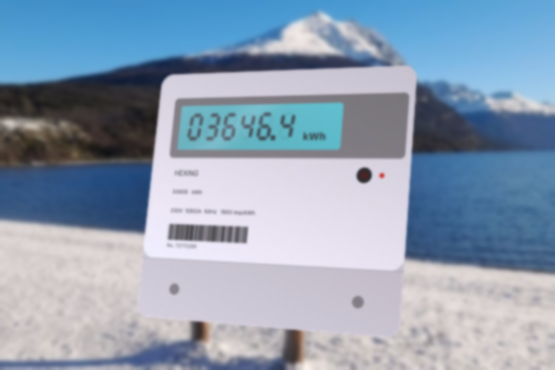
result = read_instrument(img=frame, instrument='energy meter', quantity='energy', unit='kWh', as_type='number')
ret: 3646.4 kWh
